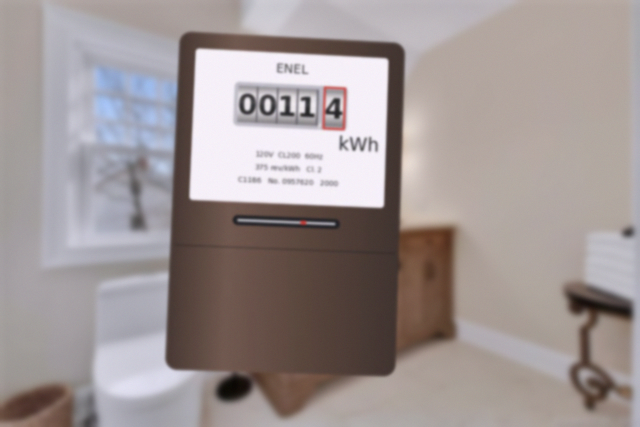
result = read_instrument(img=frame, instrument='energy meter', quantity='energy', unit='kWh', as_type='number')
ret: 11.4 kWh
